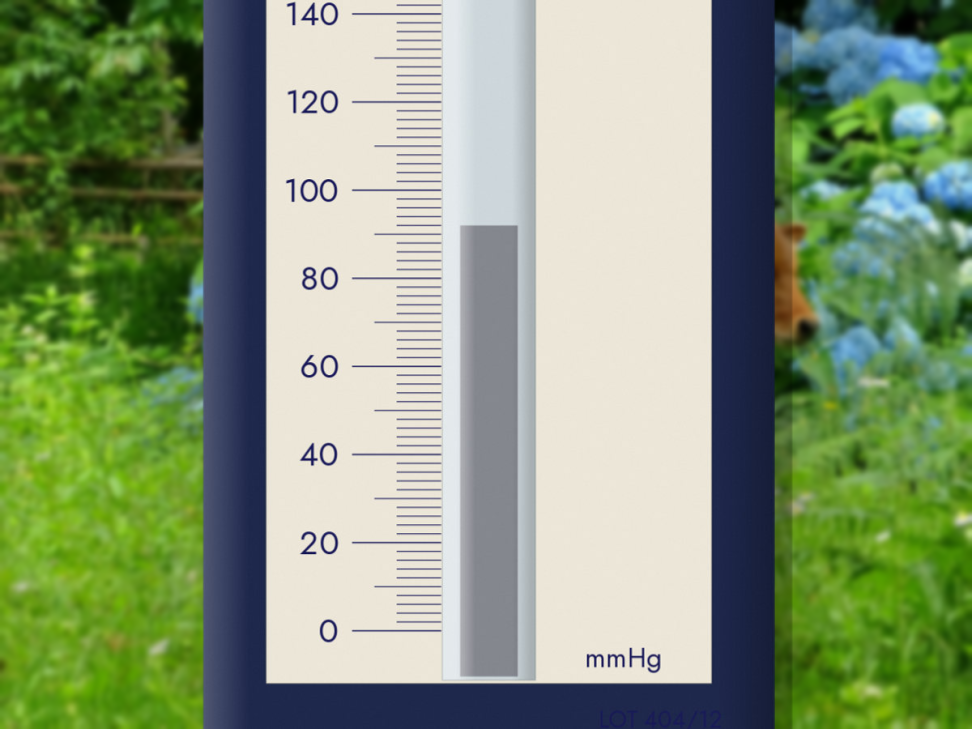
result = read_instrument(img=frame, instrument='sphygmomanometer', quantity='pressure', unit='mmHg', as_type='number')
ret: 92 mmHg
